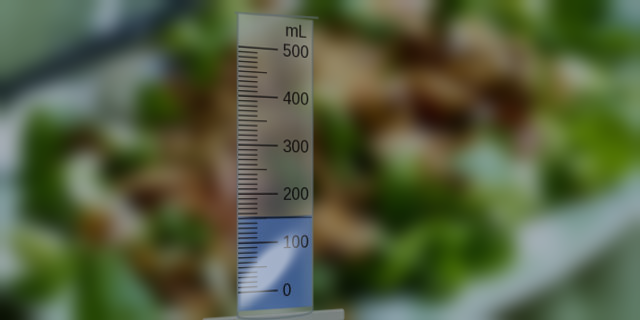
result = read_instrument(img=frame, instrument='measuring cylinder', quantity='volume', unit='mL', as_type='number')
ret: 150 mL
